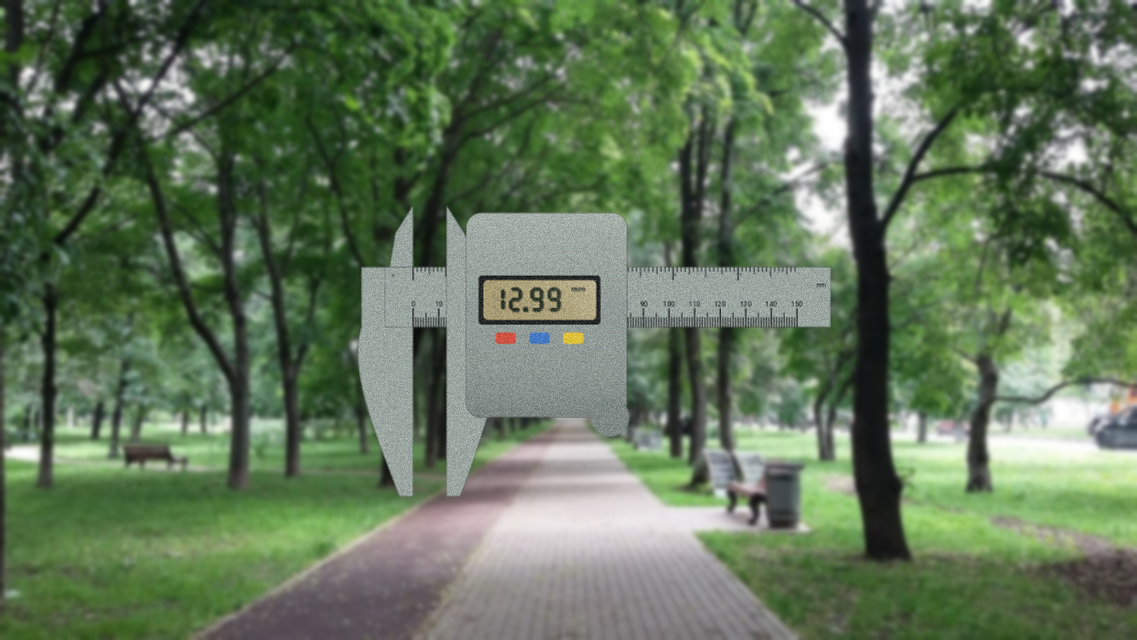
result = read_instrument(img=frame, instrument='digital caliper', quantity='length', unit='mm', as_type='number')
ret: 12.99 mm
